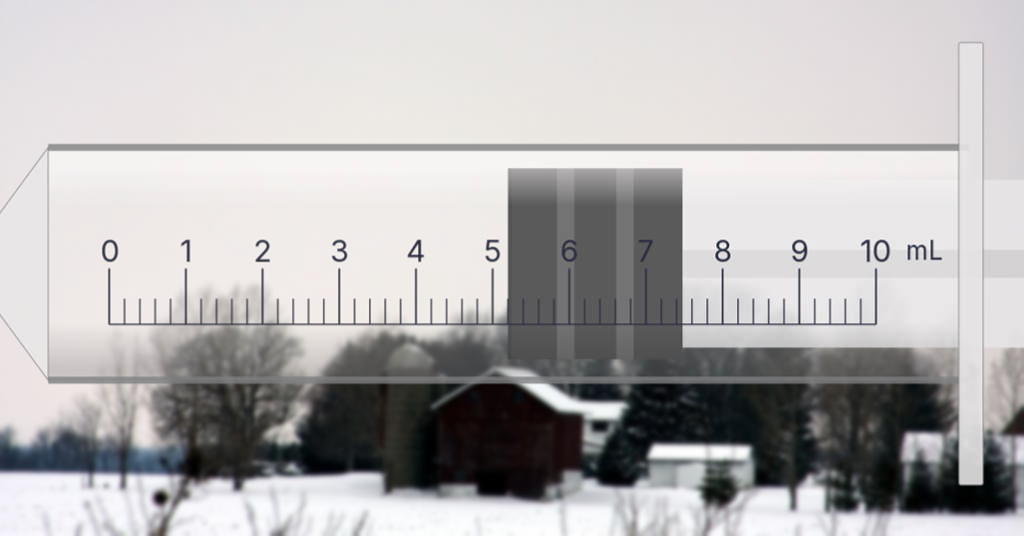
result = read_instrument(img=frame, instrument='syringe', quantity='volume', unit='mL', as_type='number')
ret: 5.2 mL
